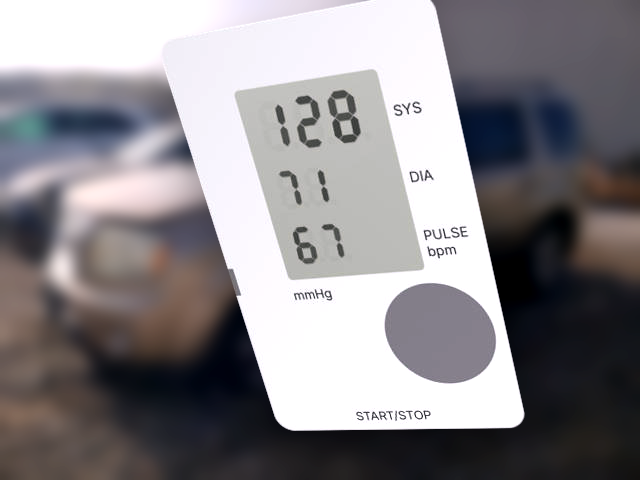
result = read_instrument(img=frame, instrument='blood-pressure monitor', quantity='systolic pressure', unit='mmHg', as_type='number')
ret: 128 mmHg
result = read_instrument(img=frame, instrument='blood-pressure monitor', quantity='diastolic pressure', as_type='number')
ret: 71 mmHg
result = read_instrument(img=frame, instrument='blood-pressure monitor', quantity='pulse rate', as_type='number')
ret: 67 bpm
